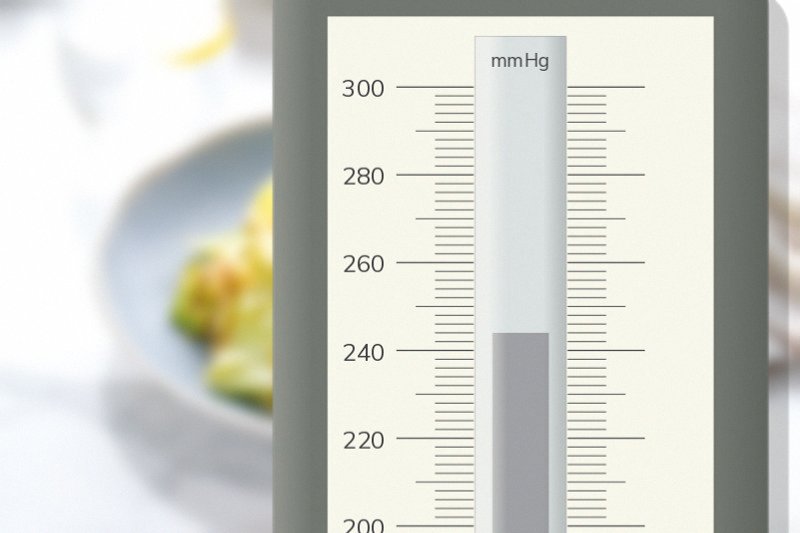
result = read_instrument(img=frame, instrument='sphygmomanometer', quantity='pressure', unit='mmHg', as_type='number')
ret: 244 mmHg
